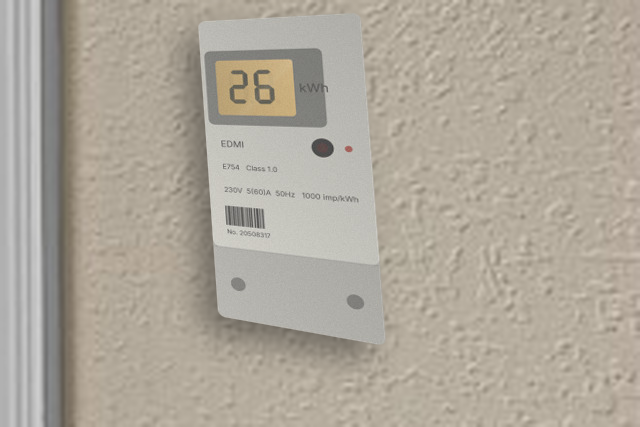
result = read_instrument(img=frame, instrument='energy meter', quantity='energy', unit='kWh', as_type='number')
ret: 26 kWh
